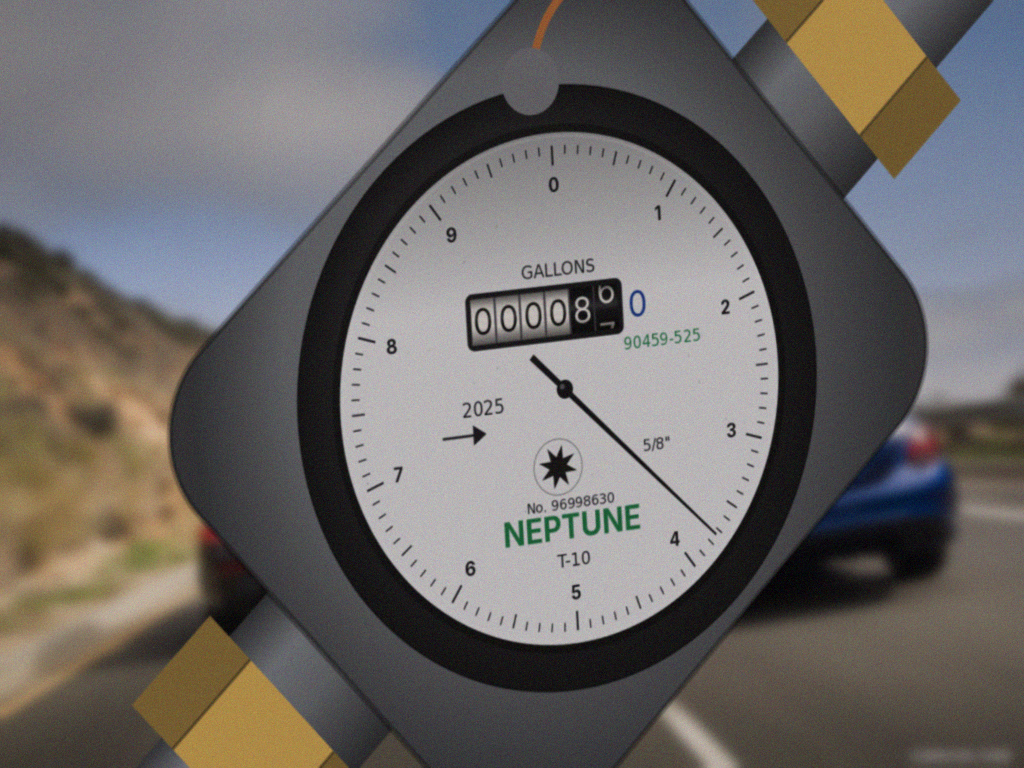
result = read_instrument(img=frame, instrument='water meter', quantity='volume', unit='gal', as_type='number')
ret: 863.7 gal
